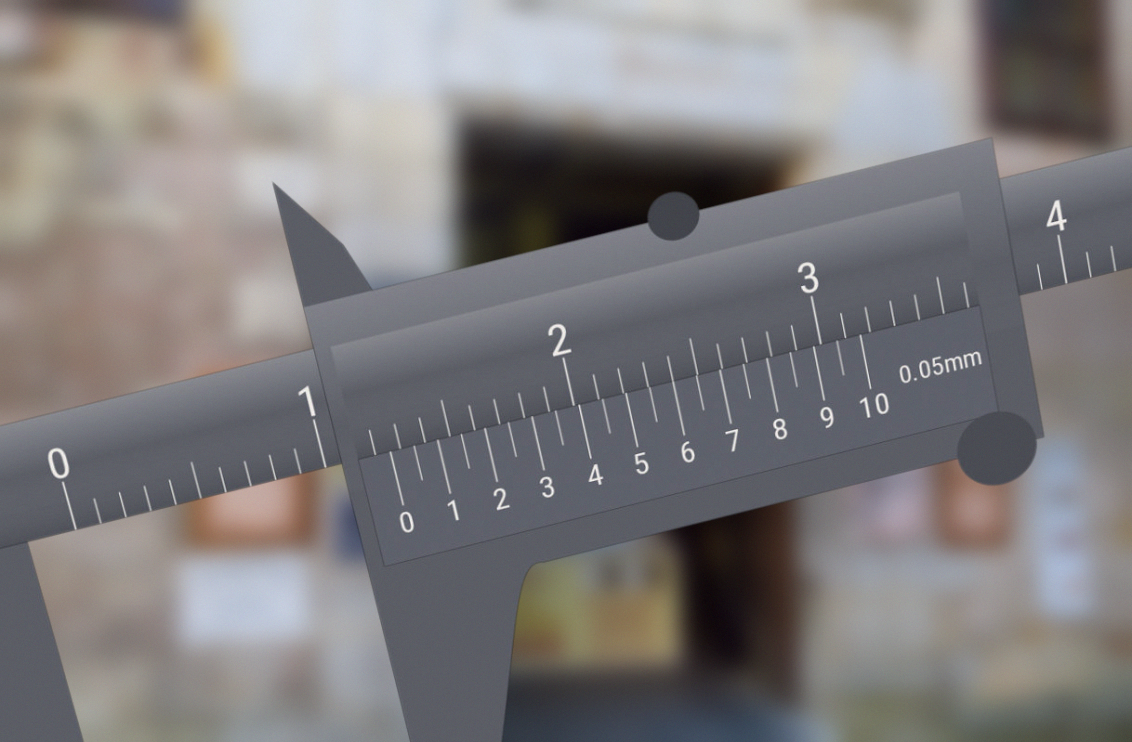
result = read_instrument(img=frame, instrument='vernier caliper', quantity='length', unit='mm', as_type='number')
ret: 12.60 mm
